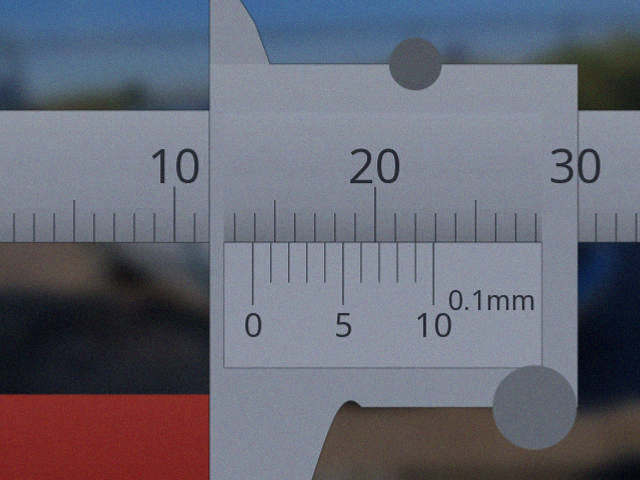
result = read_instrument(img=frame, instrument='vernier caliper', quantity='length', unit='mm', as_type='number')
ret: 13.9 mm
